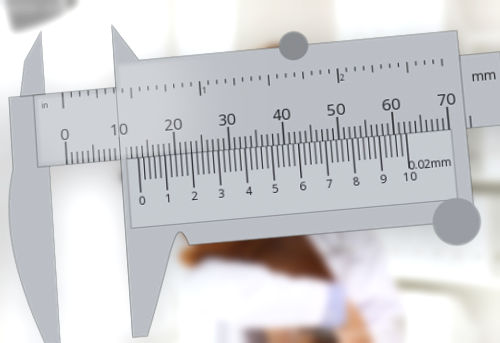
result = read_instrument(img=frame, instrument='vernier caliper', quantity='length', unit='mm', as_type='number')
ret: 13.2 mm
